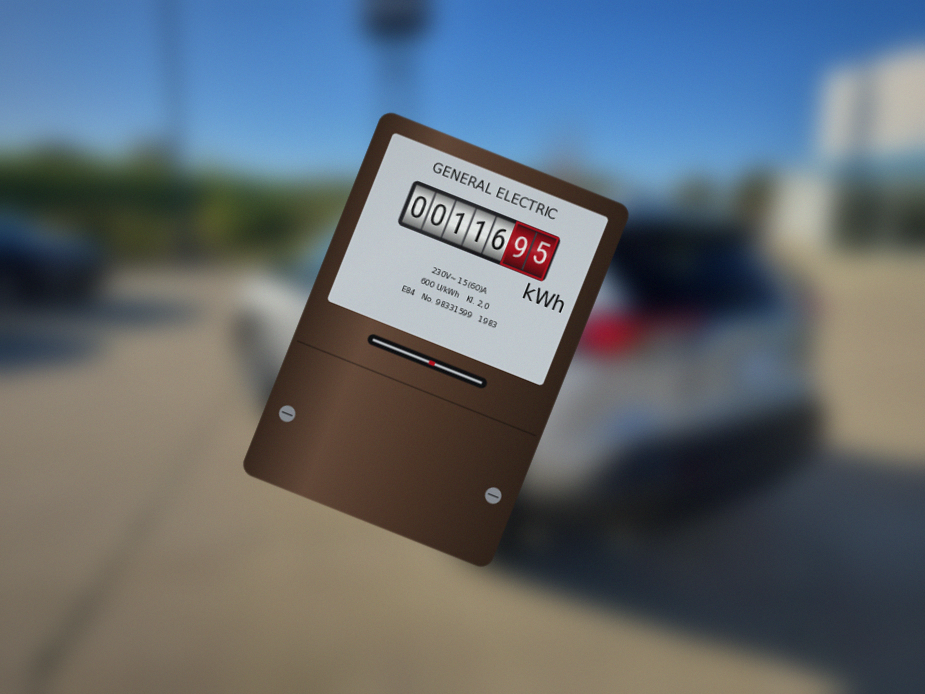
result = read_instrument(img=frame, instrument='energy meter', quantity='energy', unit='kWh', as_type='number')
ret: 116.95 kWh
